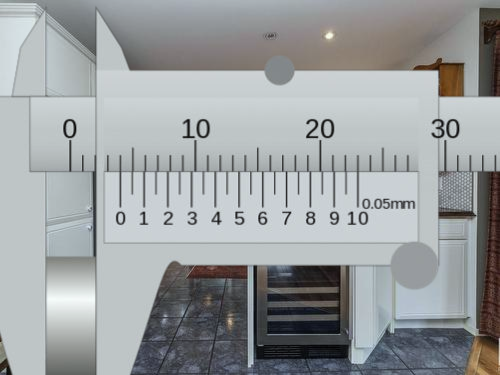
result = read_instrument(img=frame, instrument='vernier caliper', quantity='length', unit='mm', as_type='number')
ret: 4.0 mm
